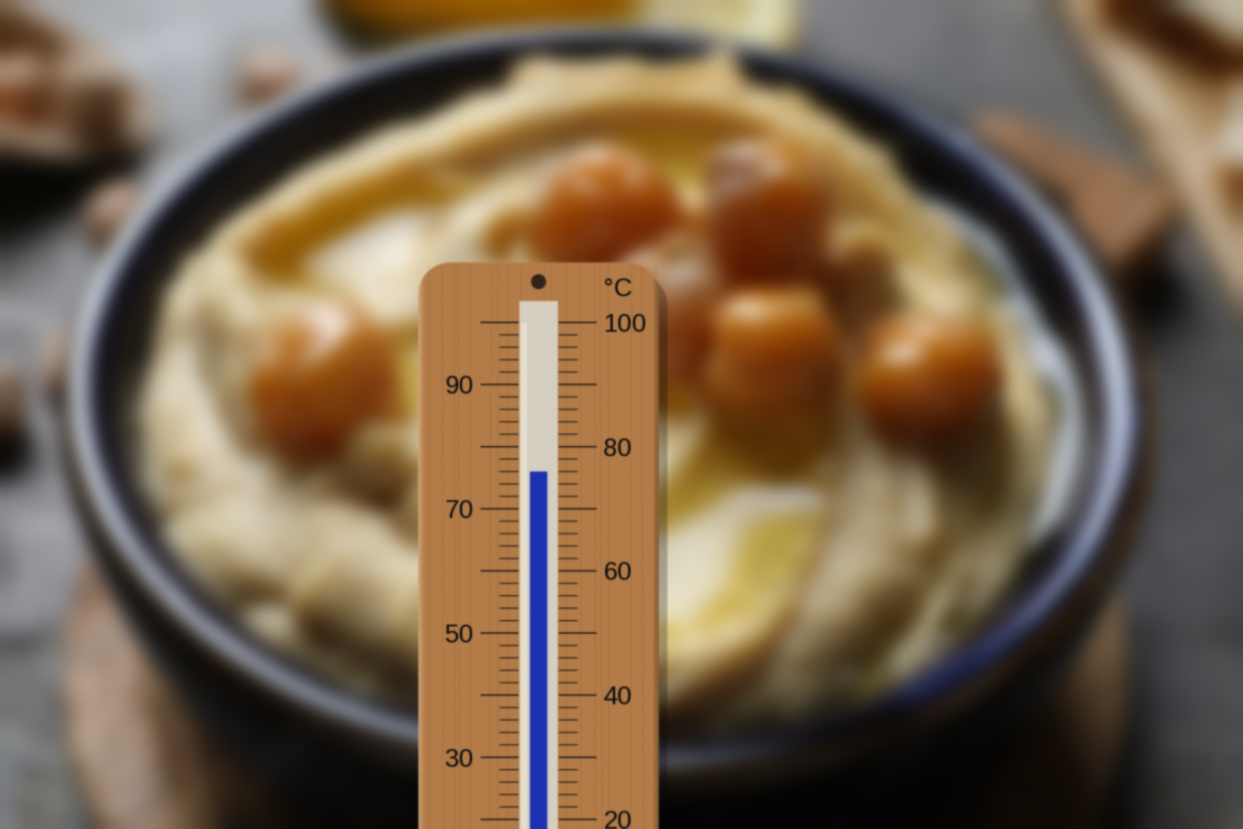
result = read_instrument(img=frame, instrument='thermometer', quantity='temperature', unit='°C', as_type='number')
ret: 76 °C
